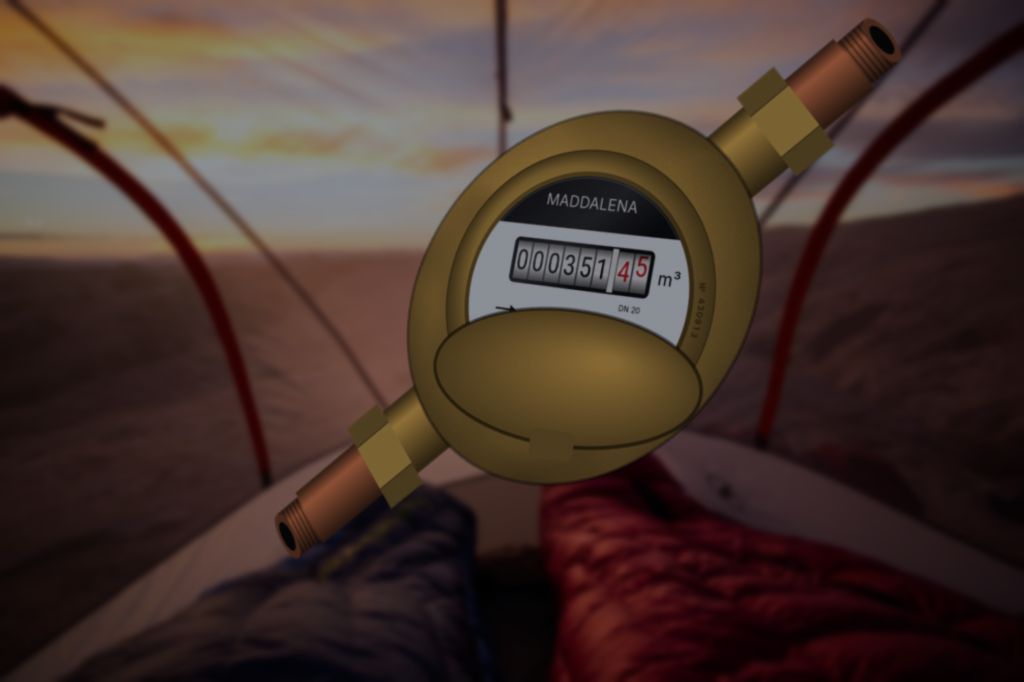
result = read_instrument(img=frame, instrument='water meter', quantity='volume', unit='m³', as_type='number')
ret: 351.45 m³
